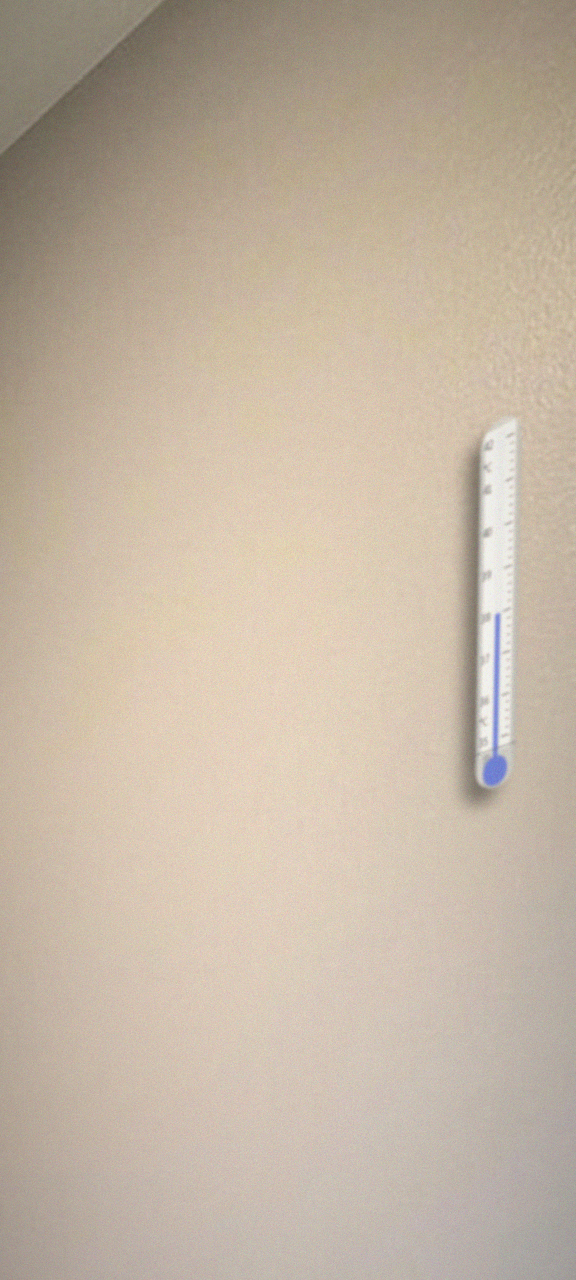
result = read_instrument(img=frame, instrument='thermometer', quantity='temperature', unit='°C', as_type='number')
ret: 38 °C
